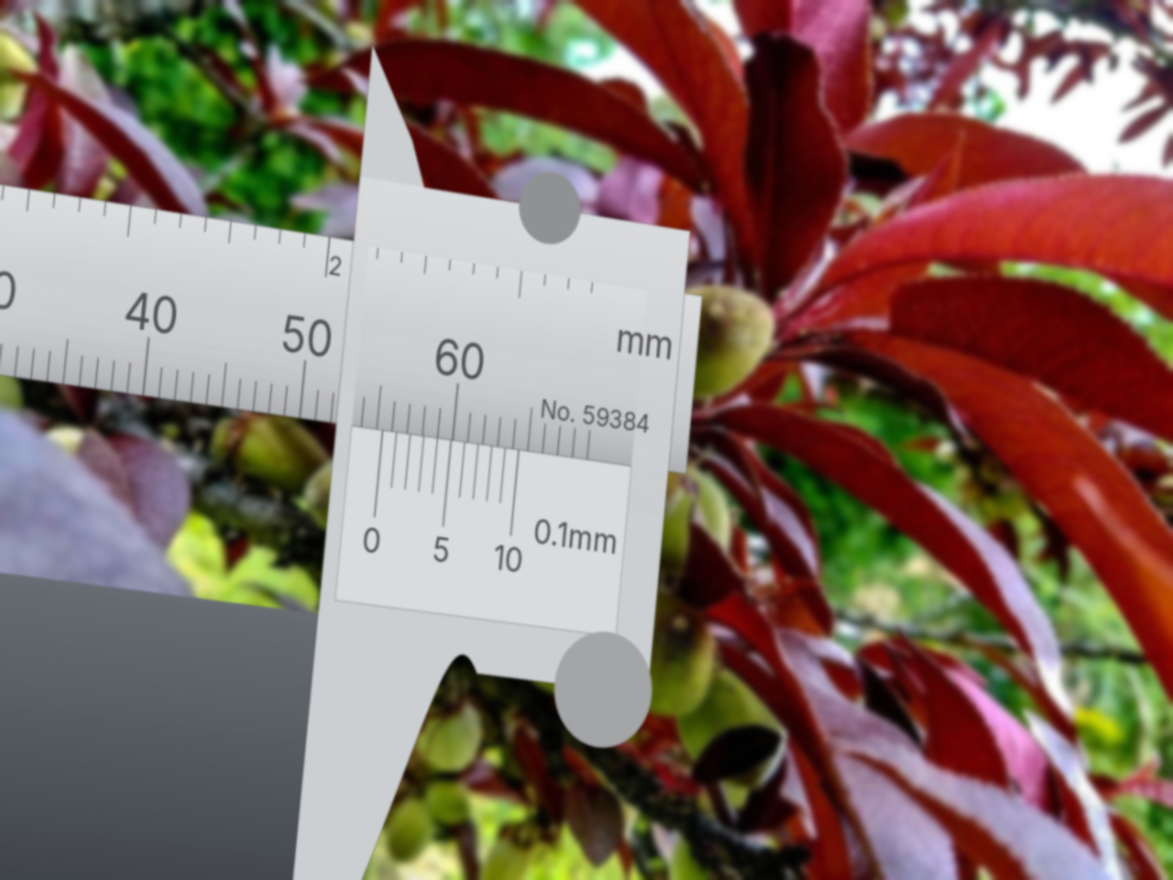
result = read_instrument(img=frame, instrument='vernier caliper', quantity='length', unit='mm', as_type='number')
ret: 55.4 mm
